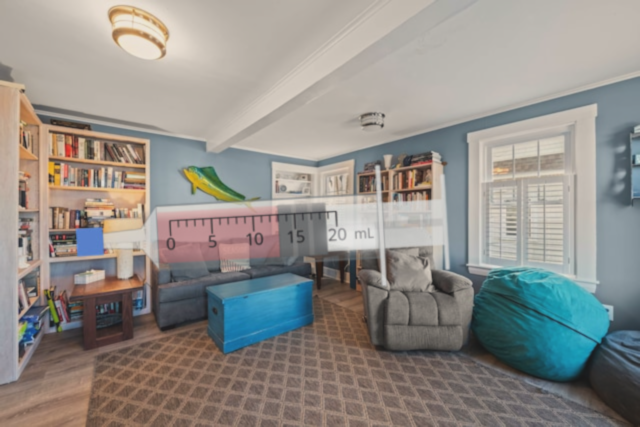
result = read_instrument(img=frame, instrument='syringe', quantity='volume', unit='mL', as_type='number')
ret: 13 mL
